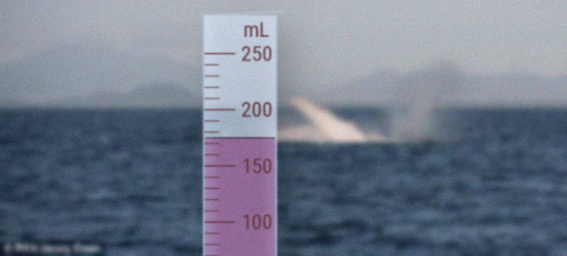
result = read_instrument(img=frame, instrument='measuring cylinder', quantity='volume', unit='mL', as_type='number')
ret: 175 mL
